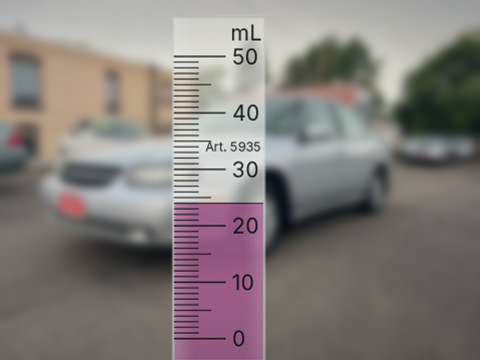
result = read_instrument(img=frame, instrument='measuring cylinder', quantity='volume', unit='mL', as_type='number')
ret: 24 mL
